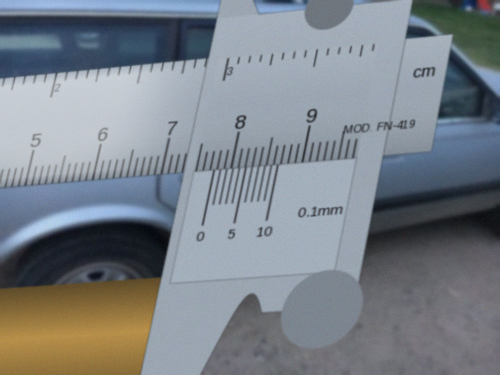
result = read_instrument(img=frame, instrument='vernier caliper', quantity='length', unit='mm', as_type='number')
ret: 77.6 mm
